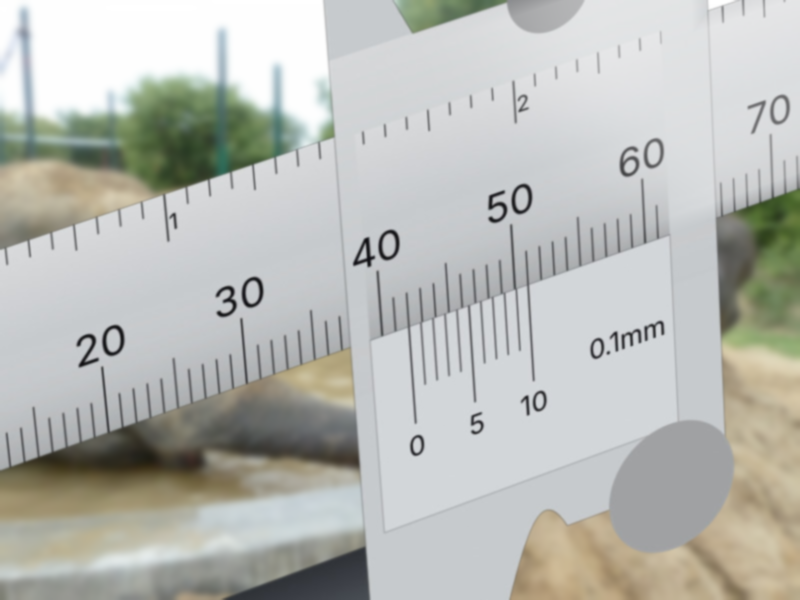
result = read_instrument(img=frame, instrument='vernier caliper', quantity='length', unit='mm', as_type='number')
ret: 42.0 mm
